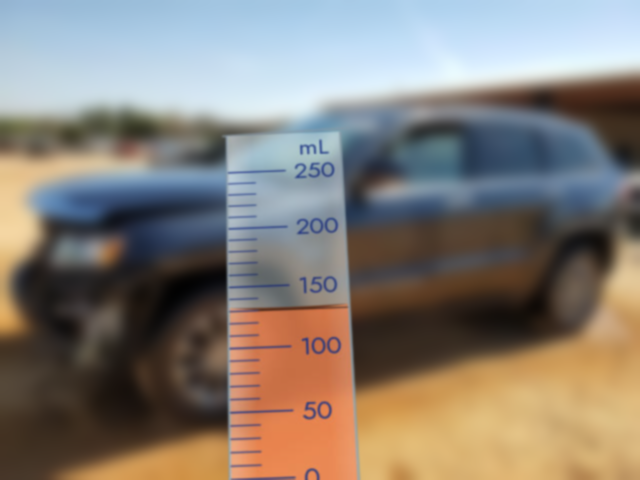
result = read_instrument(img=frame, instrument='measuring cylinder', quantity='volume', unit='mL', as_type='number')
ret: 130 mL
